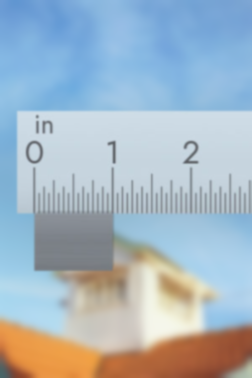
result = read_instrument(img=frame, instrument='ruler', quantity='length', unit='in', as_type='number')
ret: 1 in
